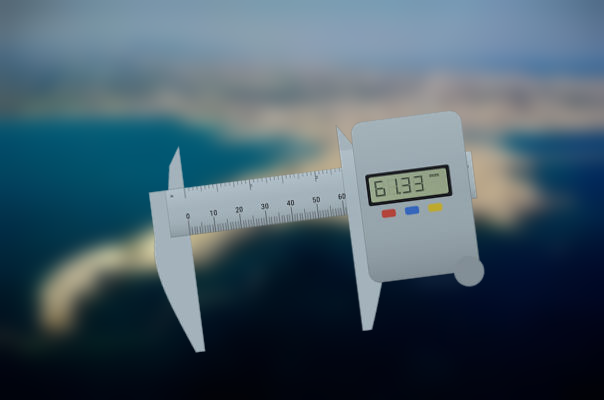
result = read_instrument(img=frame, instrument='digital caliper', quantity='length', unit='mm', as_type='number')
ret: 61.33 mm
